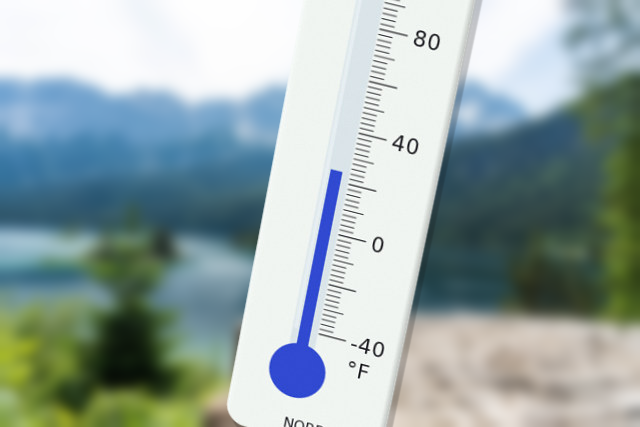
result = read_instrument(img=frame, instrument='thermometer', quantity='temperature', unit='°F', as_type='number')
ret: 24 °F
